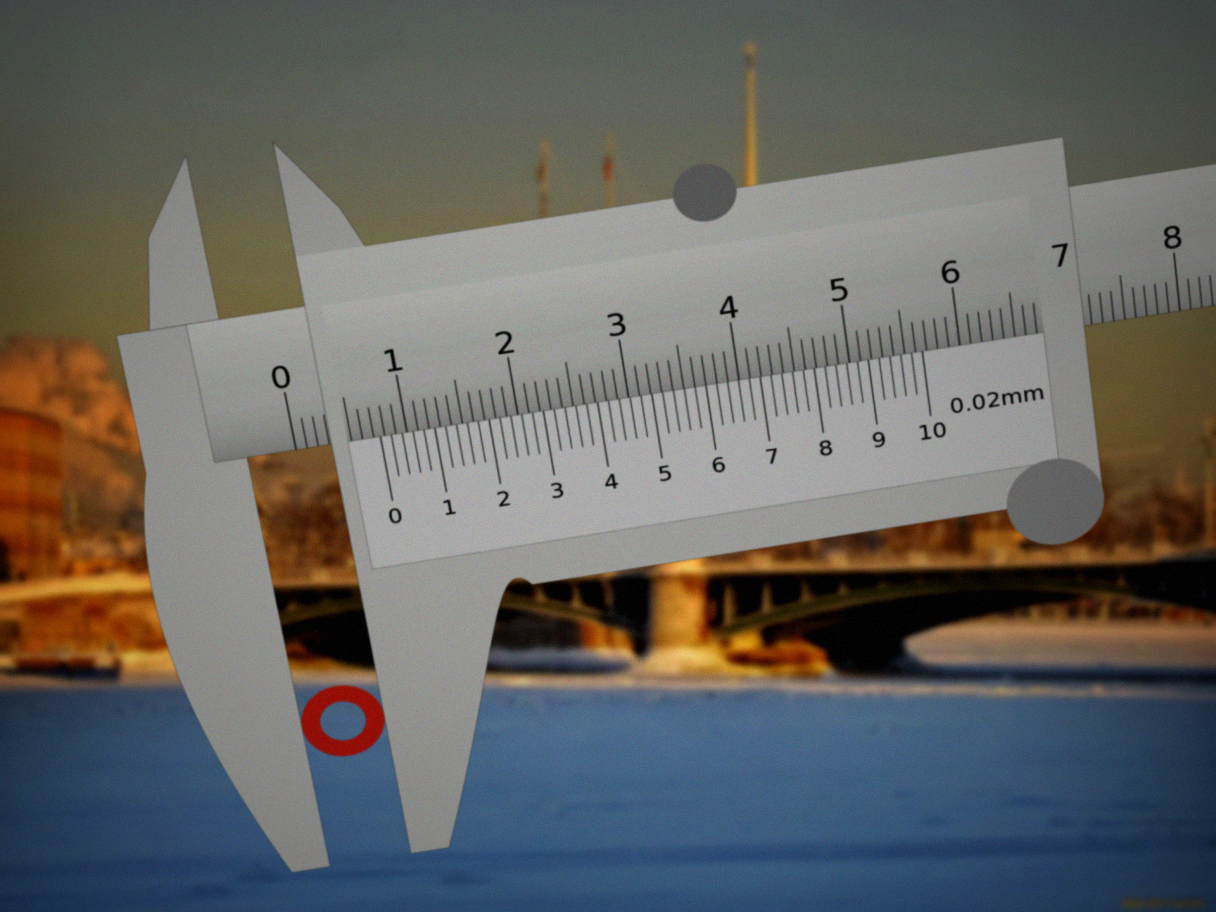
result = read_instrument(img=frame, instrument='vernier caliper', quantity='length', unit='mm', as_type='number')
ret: 7.6 mm
